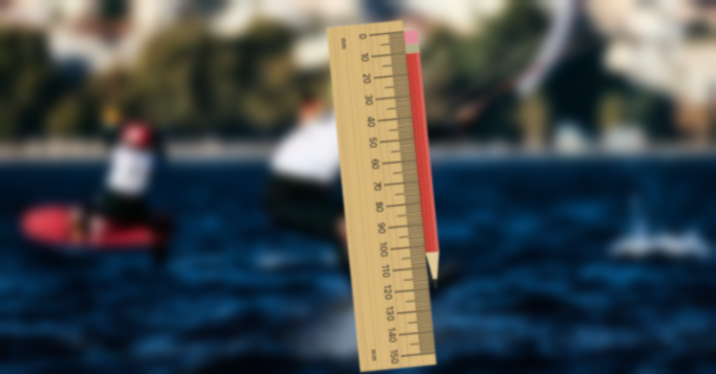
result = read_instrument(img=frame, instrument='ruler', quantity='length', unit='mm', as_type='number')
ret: 120 mm
